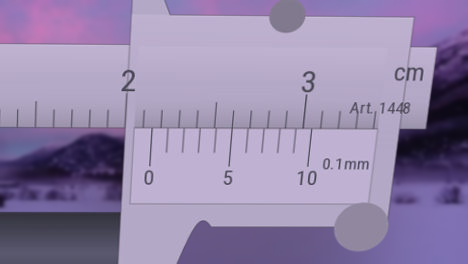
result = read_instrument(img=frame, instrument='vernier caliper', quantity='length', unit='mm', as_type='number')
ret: 21.5 mm
